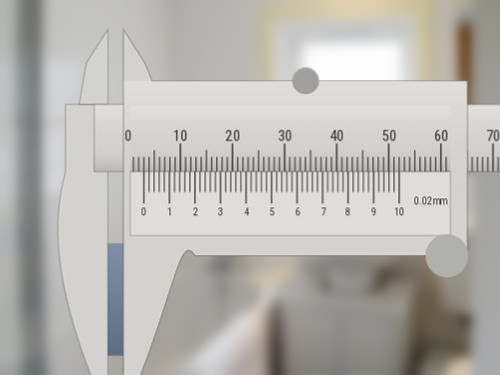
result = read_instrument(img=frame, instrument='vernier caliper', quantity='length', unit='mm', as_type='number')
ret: 3.0 mm
